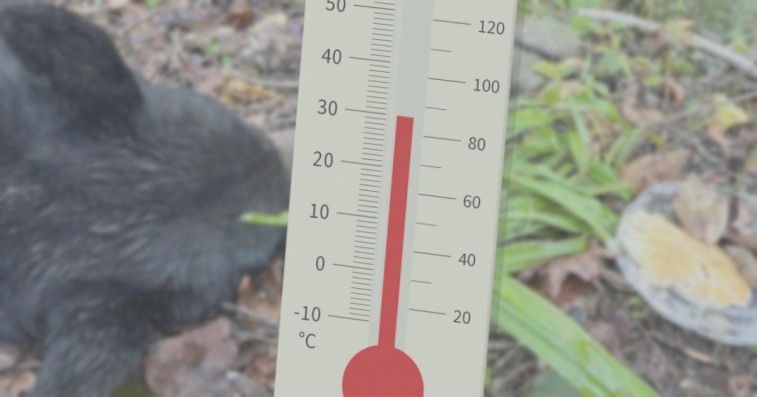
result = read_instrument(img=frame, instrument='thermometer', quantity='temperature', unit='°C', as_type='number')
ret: 30 °C
